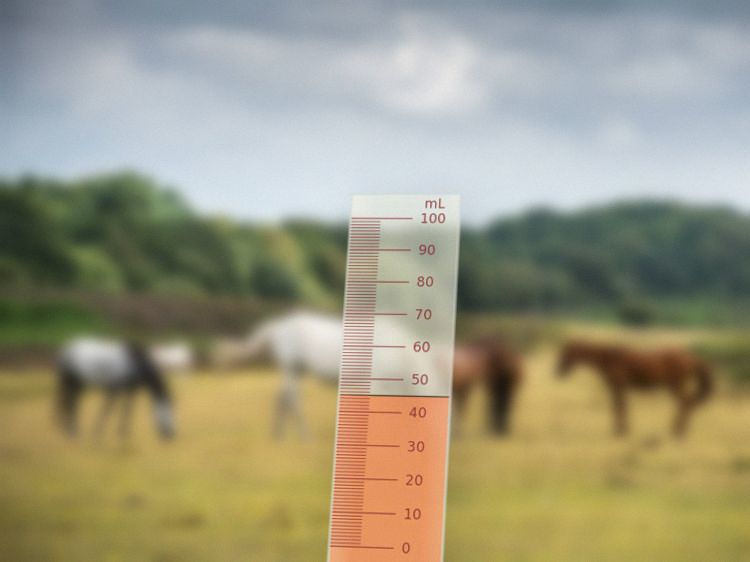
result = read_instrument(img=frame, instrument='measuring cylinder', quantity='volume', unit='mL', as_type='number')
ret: 45 mL
